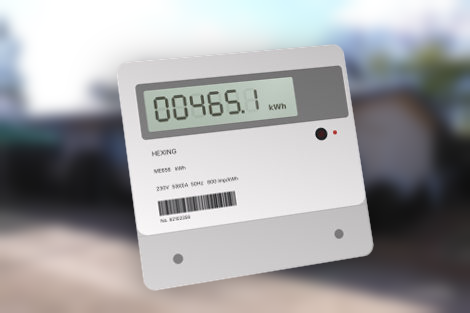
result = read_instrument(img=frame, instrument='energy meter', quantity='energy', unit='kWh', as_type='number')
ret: 465.1 kWh
